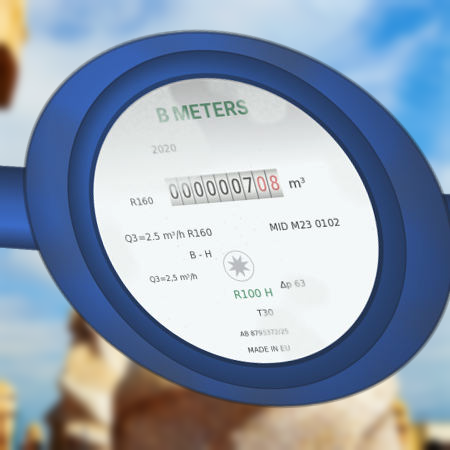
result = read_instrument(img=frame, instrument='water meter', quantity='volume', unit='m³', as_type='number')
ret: 7.08 m³
